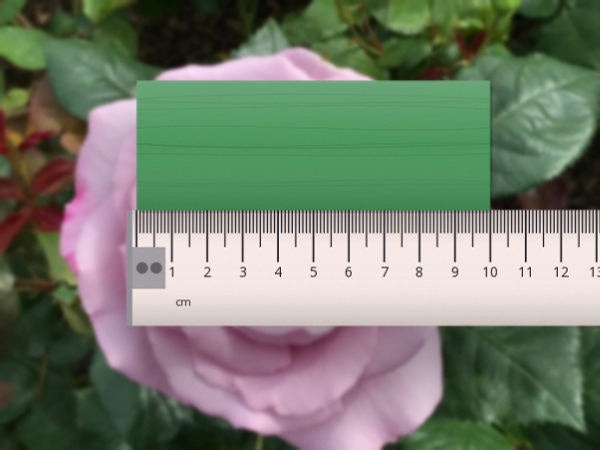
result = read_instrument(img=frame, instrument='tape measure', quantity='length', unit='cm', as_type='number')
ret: 10 cm
